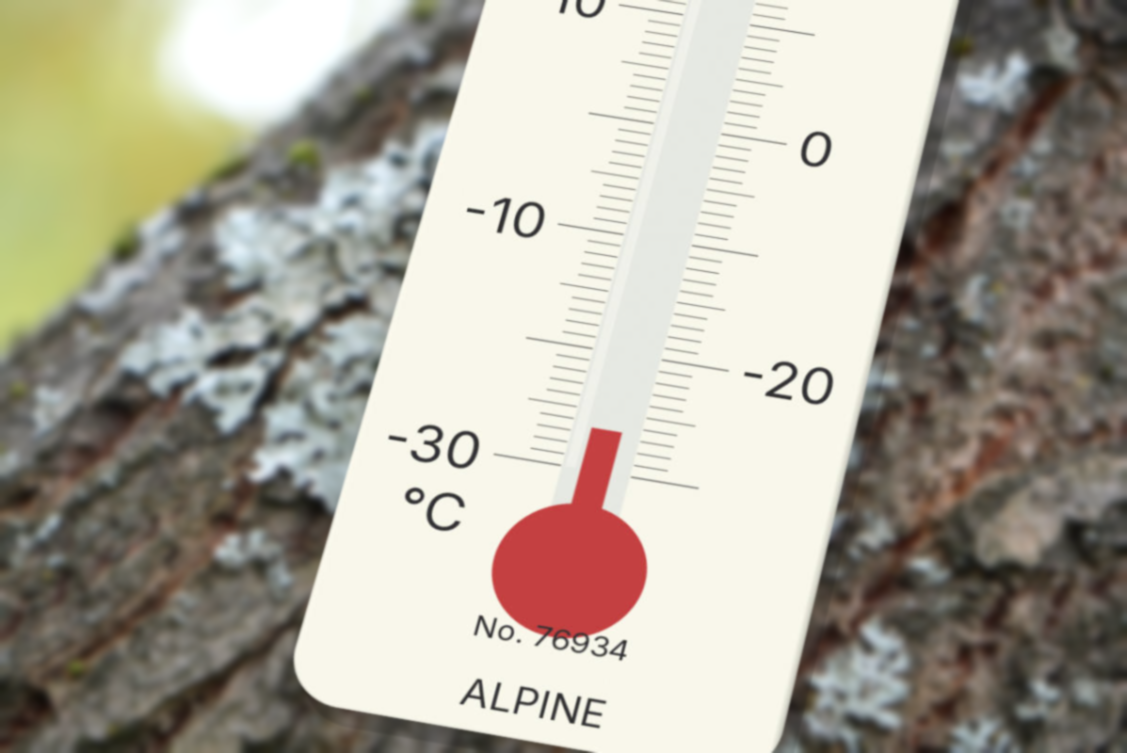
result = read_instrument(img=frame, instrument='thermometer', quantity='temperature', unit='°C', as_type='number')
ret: -26.5 °C
